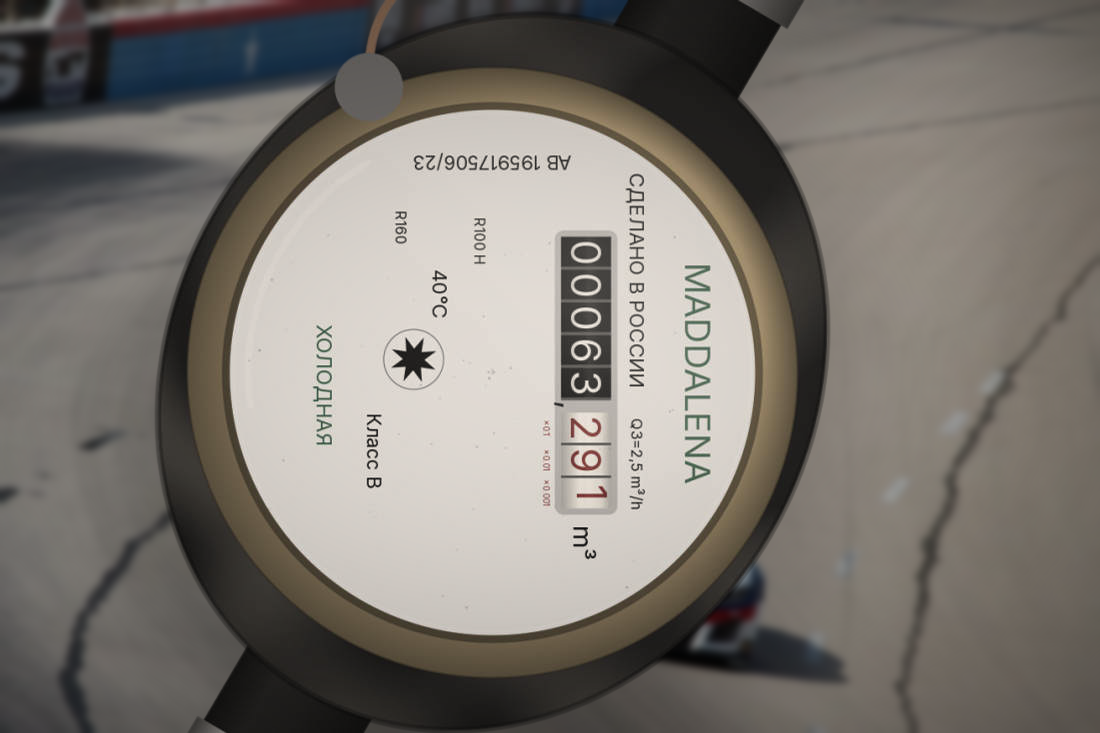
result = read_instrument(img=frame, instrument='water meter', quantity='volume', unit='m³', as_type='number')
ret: 63.291 m³
